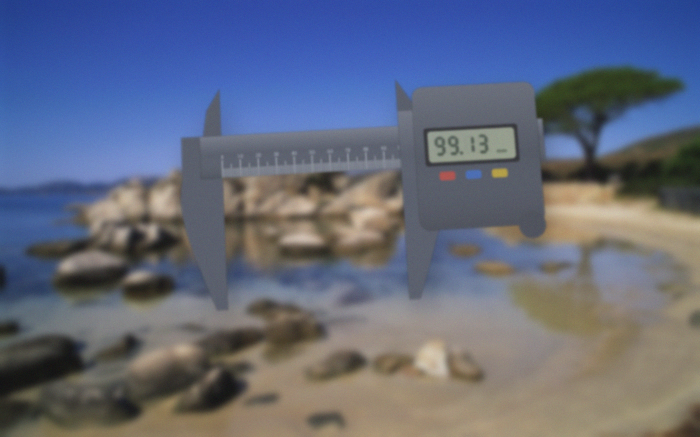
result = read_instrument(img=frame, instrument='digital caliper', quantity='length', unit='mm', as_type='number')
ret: 99.13 mm
